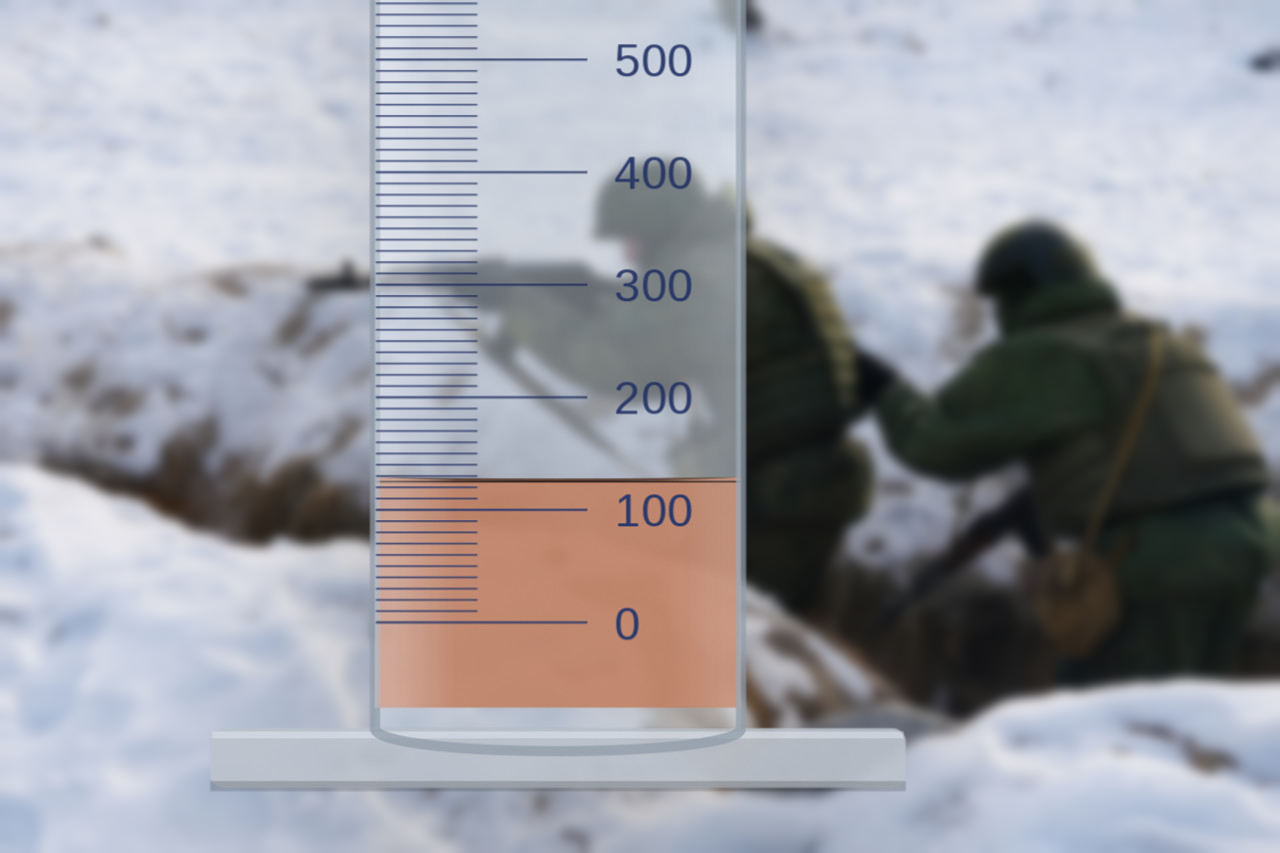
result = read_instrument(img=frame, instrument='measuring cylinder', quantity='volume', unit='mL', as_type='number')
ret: 125 mL
